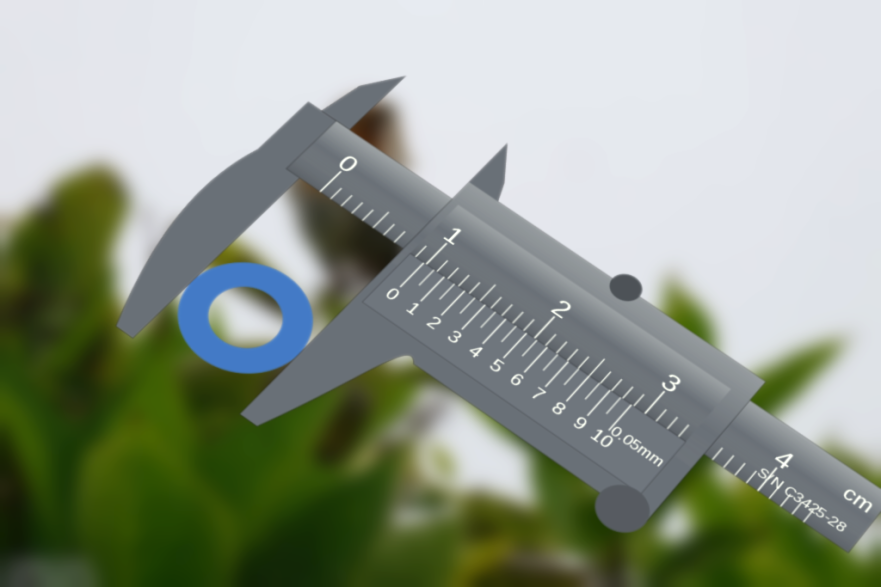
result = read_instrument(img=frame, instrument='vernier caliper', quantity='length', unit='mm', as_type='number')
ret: 9.8 mm
